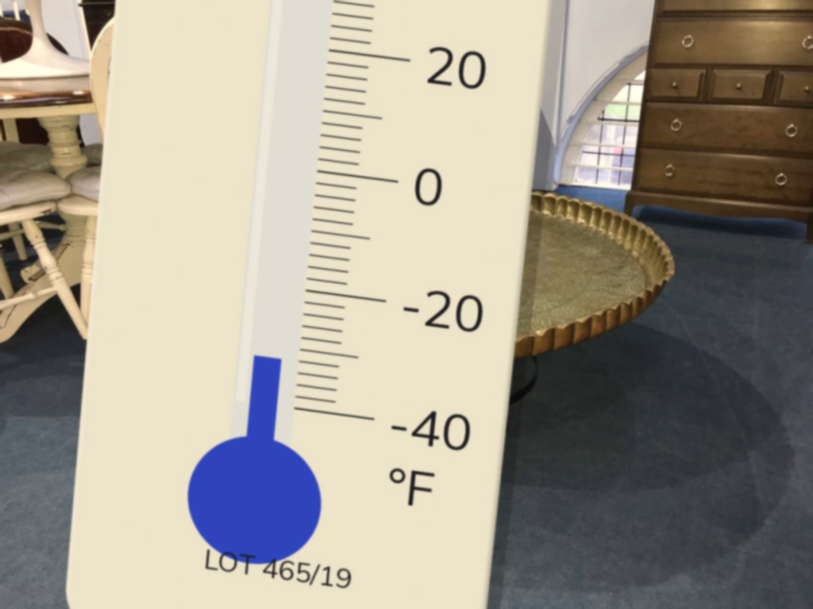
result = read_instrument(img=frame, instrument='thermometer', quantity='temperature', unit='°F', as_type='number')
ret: -32 °F
